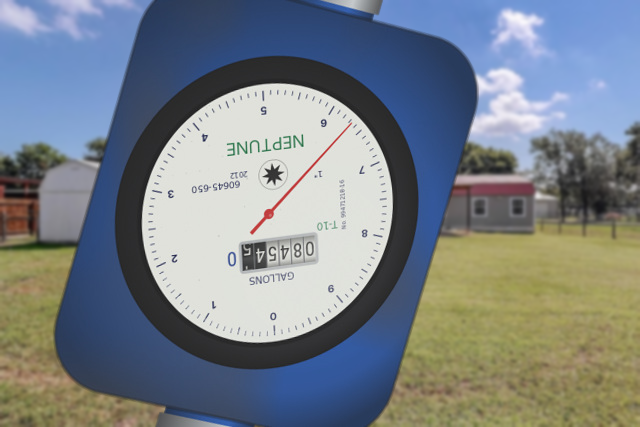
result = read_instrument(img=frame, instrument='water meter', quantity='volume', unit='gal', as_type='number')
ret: 845446.3 gal
